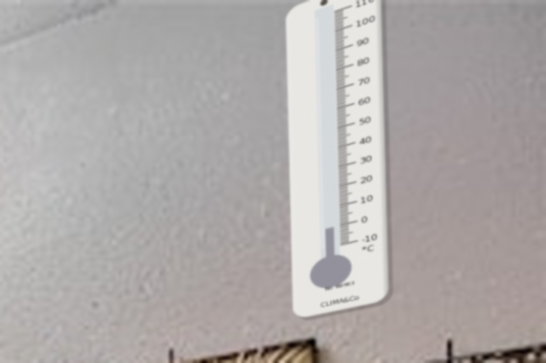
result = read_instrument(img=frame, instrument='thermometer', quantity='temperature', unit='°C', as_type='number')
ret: 0 °C
